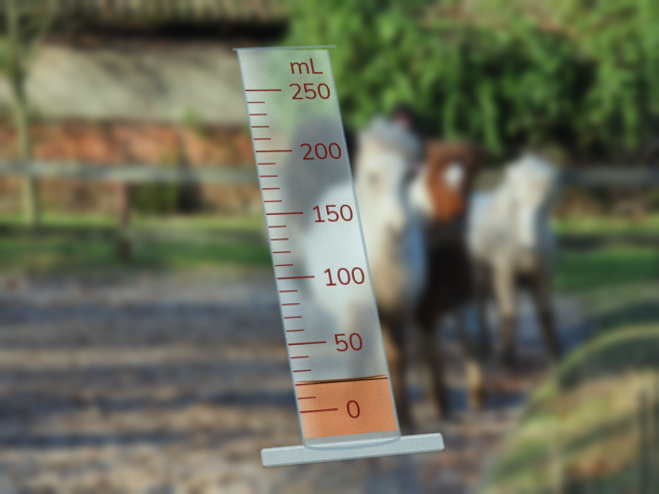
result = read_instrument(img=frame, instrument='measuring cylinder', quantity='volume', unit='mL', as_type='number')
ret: 20 mL
